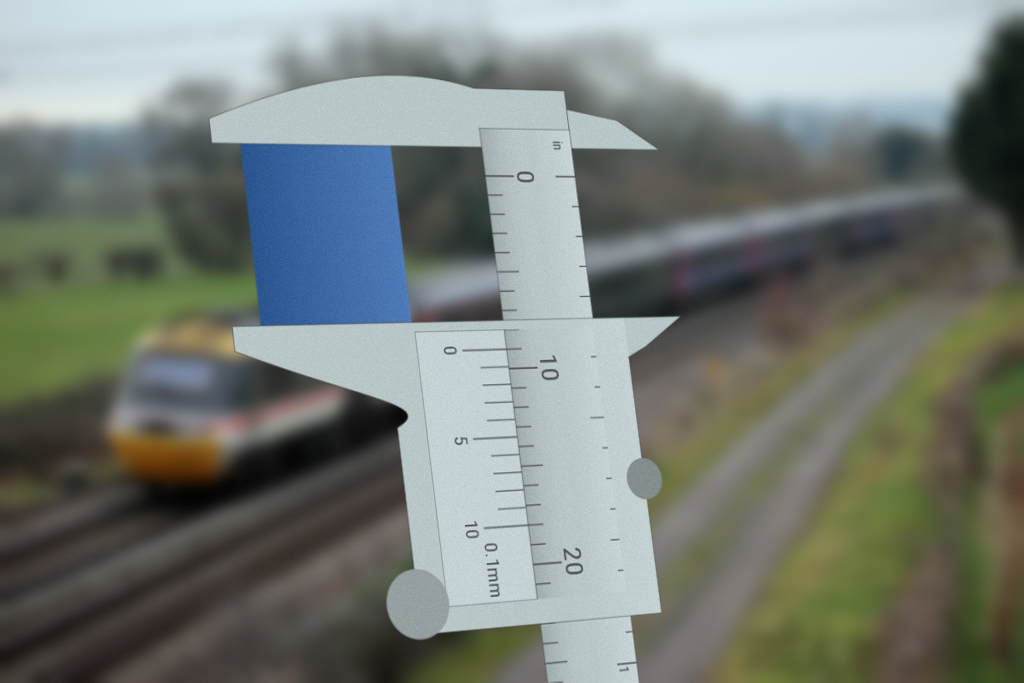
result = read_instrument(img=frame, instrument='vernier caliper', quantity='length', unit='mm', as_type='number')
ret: 9.0 mm
